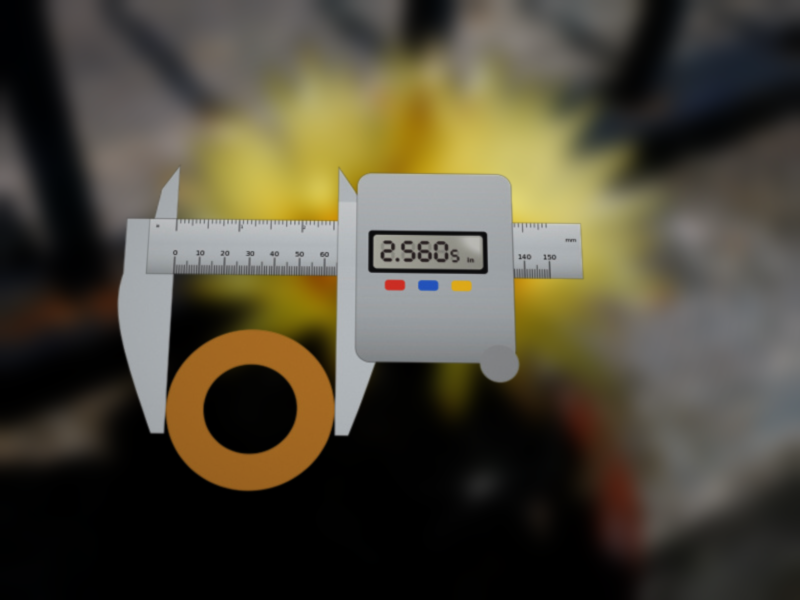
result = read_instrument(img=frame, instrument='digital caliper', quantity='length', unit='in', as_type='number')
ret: 2.5605 in
